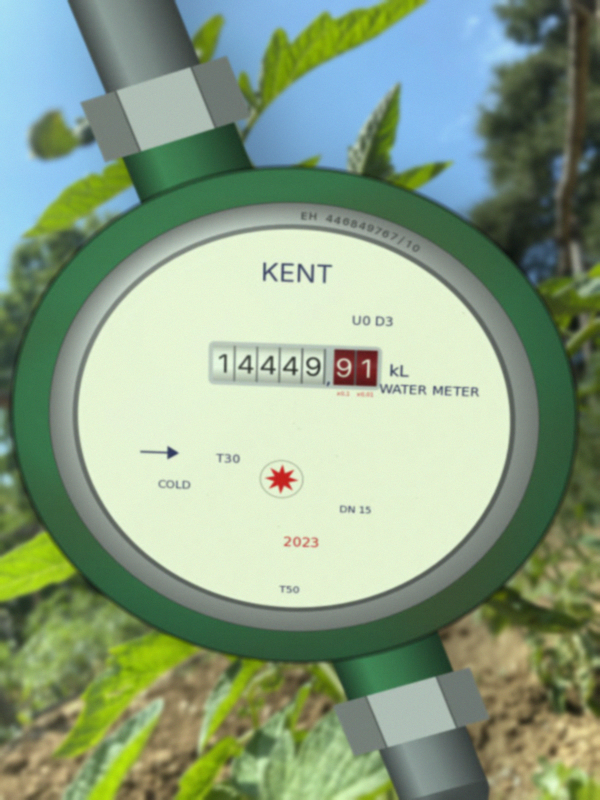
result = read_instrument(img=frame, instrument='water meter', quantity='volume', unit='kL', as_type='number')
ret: 14449.91 kL
